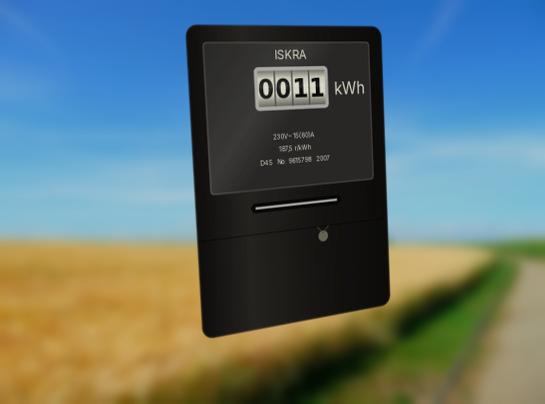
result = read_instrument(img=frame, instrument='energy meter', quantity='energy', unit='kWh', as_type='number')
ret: 11 kWh
